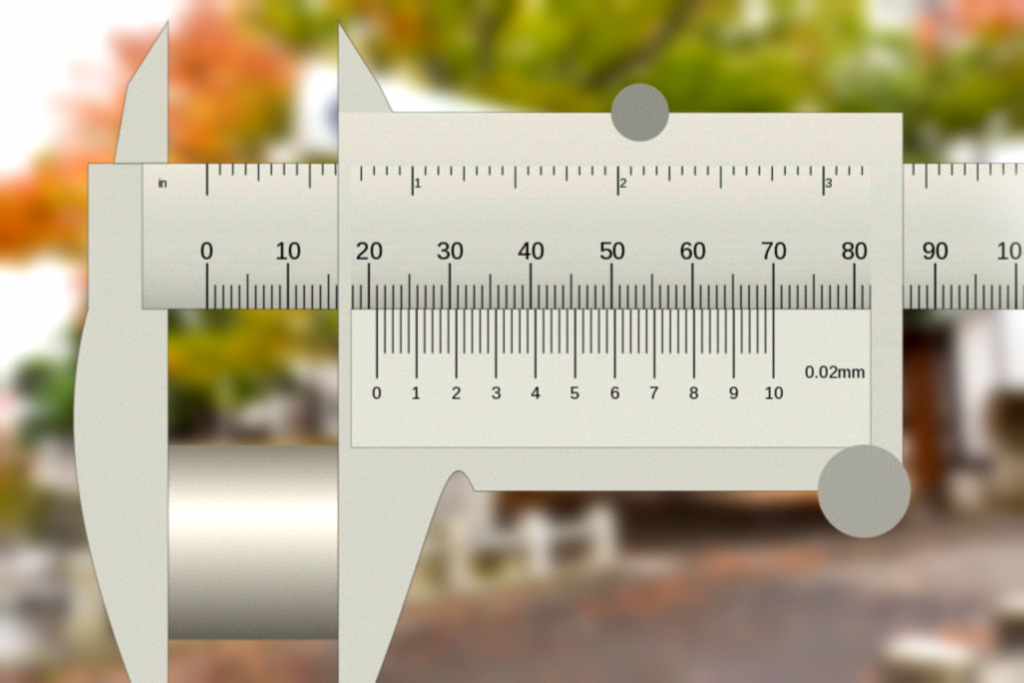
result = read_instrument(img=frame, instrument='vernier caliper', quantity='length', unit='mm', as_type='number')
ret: 21.0 mm
